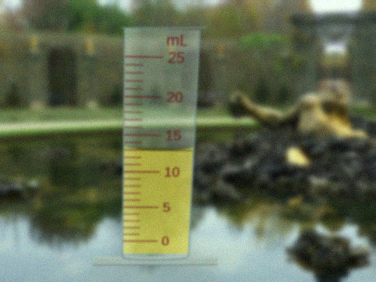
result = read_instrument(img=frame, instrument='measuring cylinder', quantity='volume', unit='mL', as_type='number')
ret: 13 mL
